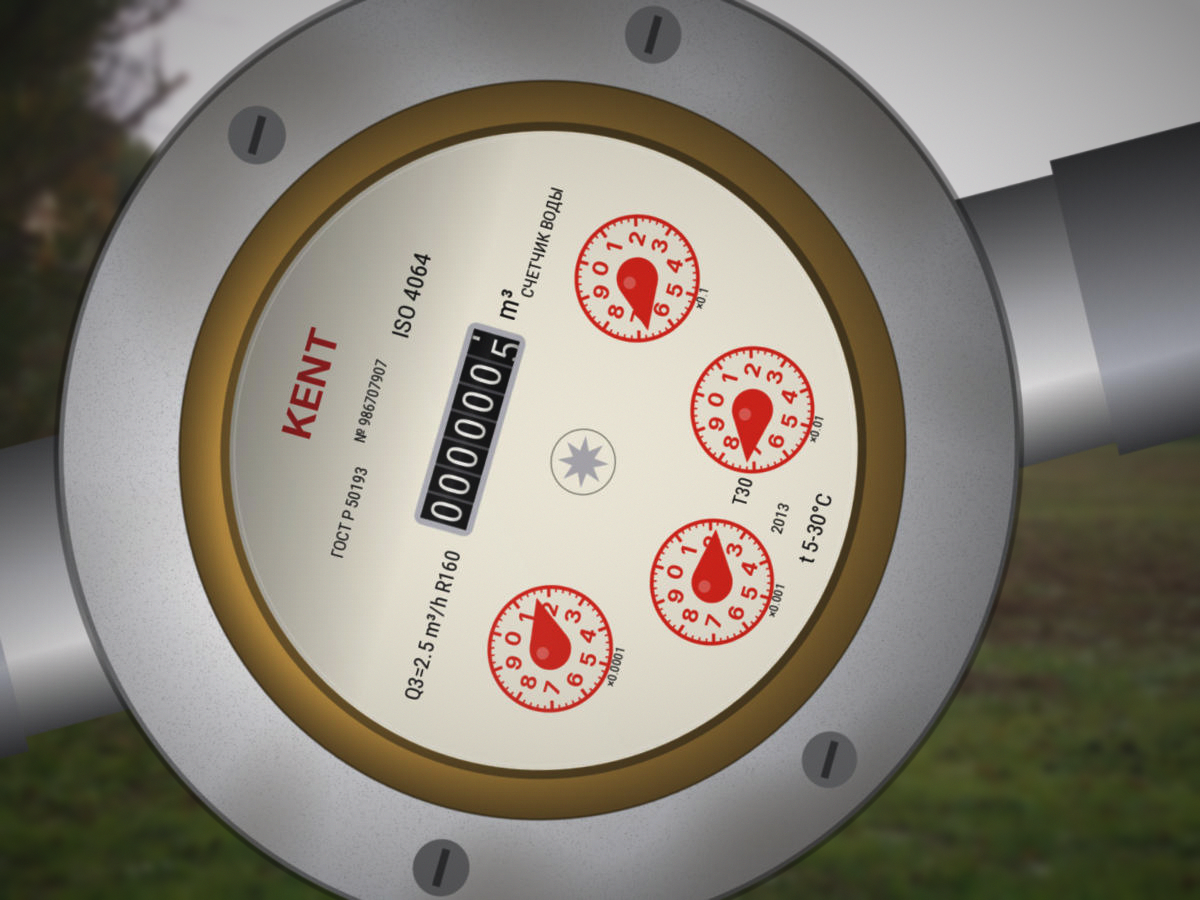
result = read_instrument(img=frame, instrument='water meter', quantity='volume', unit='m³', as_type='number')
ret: 4.6721 m³
